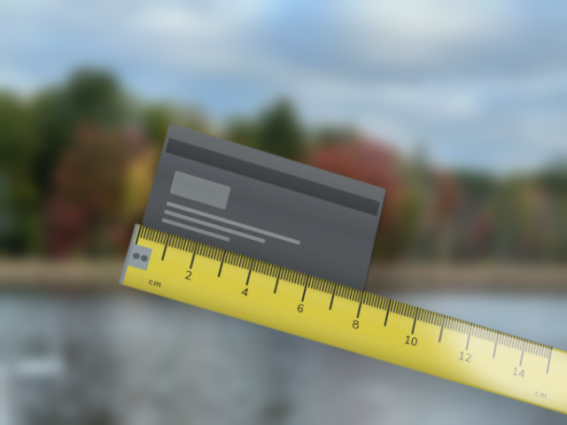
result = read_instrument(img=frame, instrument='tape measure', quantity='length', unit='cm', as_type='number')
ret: 8 cm
